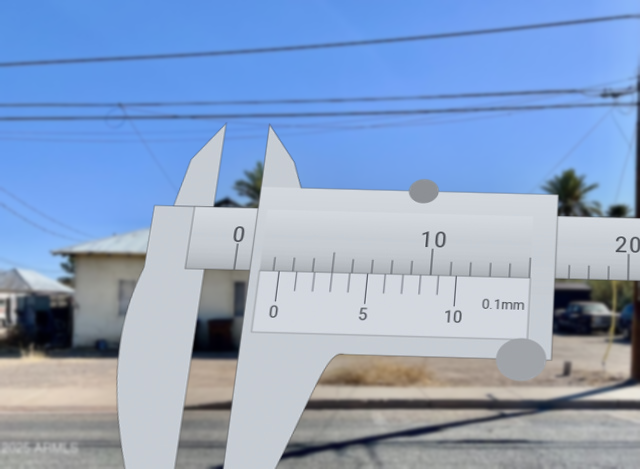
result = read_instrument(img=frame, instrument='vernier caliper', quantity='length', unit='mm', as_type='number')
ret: 2.3 mm
